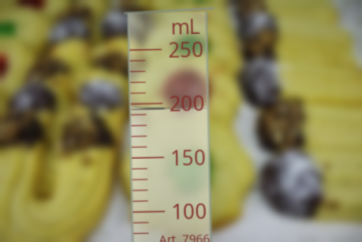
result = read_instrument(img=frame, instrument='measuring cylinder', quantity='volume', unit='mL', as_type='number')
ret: 195 mL
